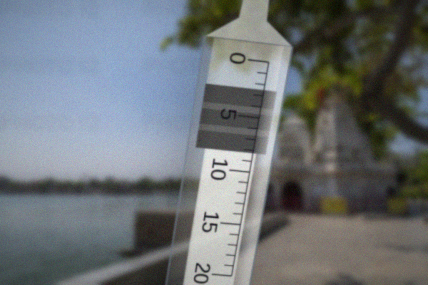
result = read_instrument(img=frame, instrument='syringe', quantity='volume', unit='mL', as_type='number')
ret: 2.5 mL
